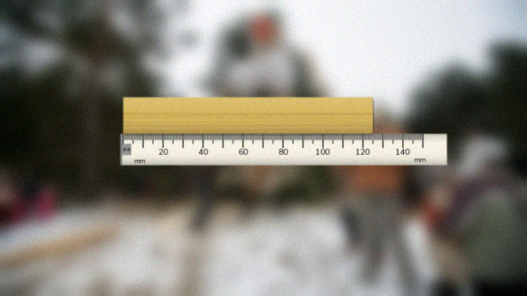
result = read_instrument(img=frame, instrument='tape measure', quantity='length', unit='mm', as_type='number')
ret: 125 mm
